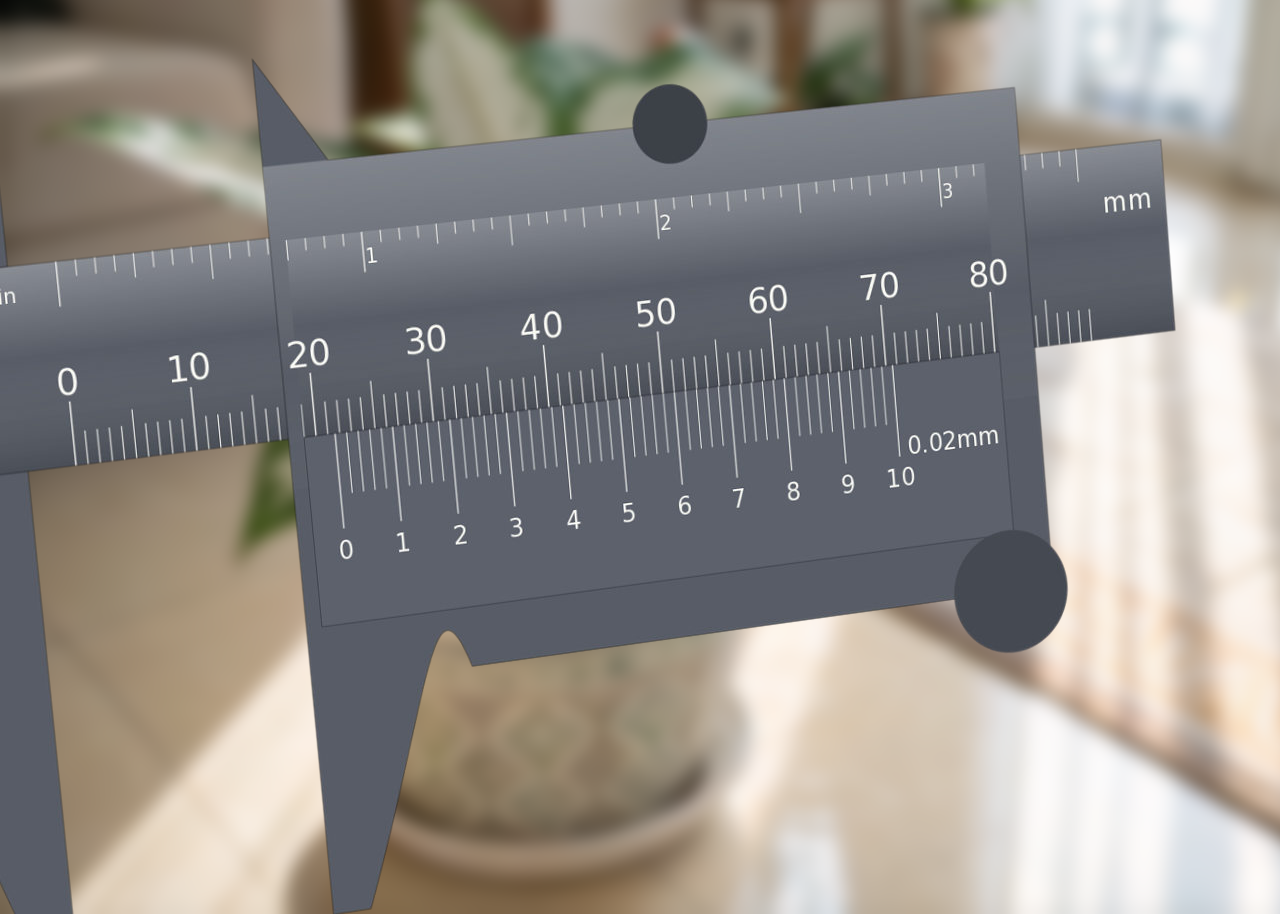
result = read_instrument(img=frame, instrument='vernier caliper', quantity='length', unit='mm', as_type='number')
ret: 21.6 mm
